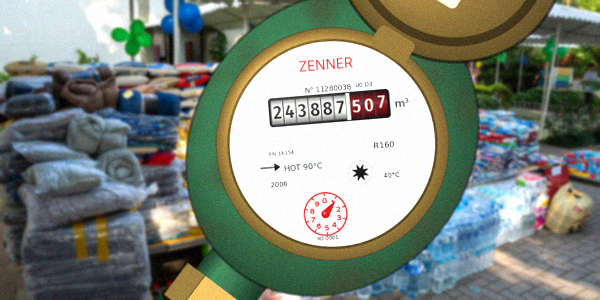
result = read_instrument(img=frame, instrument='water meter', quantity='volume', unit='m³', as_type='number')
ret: 243887.5071 m³
